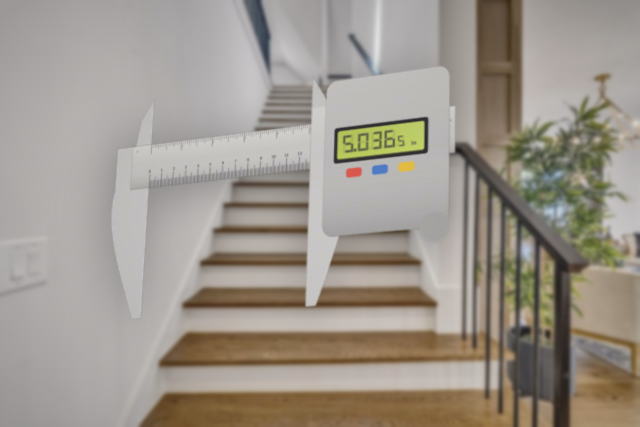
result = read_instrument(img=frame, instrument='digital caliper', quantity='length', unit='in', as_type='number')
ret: 5.0365 in
